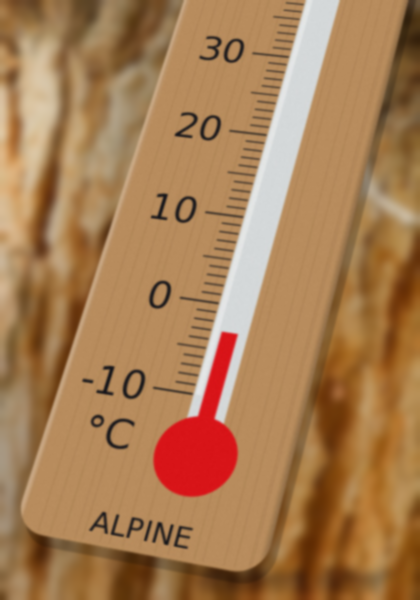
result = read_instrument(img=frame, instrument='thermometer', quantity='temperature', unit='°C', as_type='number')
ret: -3 °C
